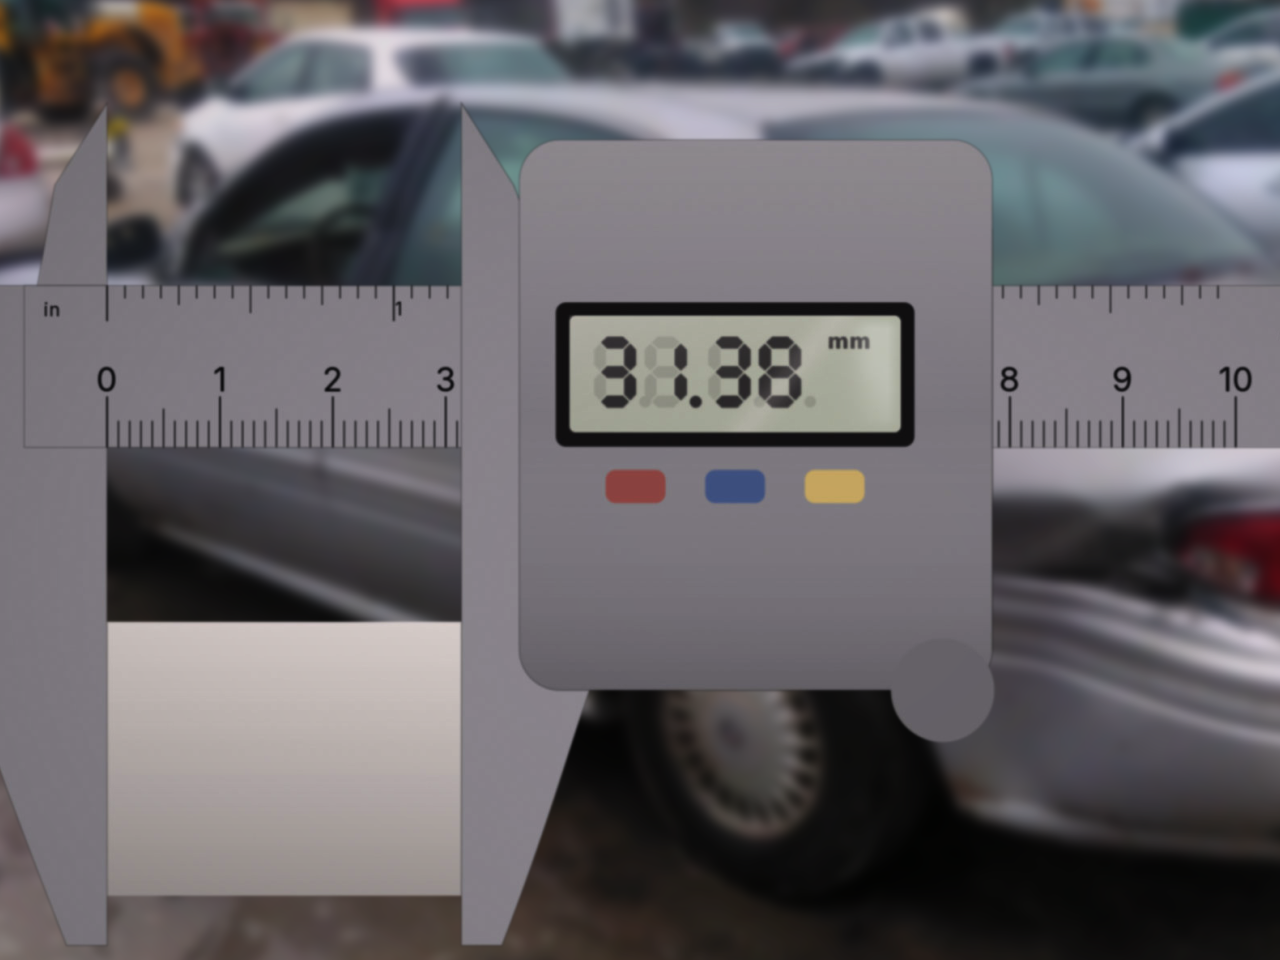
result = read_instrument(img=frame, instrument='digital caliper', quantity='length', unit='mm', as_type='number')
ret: 31.38 mm
